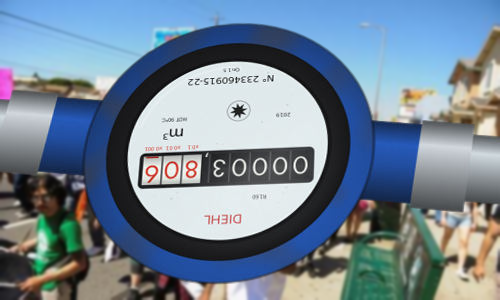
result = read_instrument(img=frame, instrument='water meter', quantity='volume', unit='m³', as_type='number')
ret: 3.806 m³
